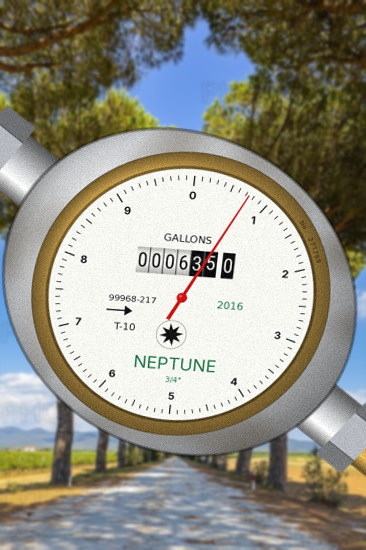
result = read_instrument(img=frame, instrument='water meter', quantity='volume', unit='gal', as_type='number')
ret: 6350.7 gal
